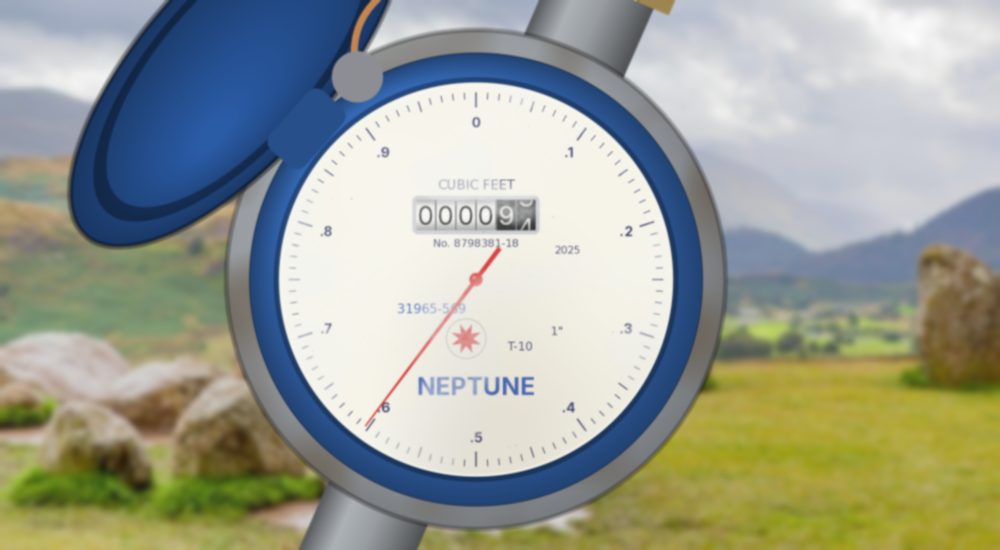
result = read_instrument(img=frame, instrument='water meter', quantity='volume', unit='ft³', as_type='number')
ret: 93.60 ft³
